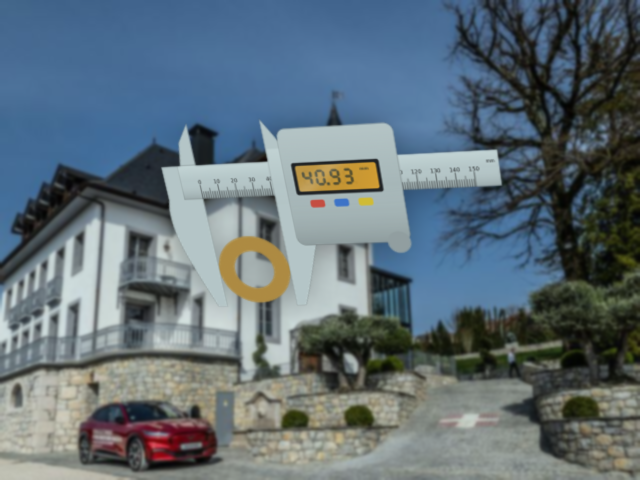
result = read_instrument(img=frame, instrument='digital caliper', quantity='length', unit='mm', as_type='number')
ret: 40.93 mm
